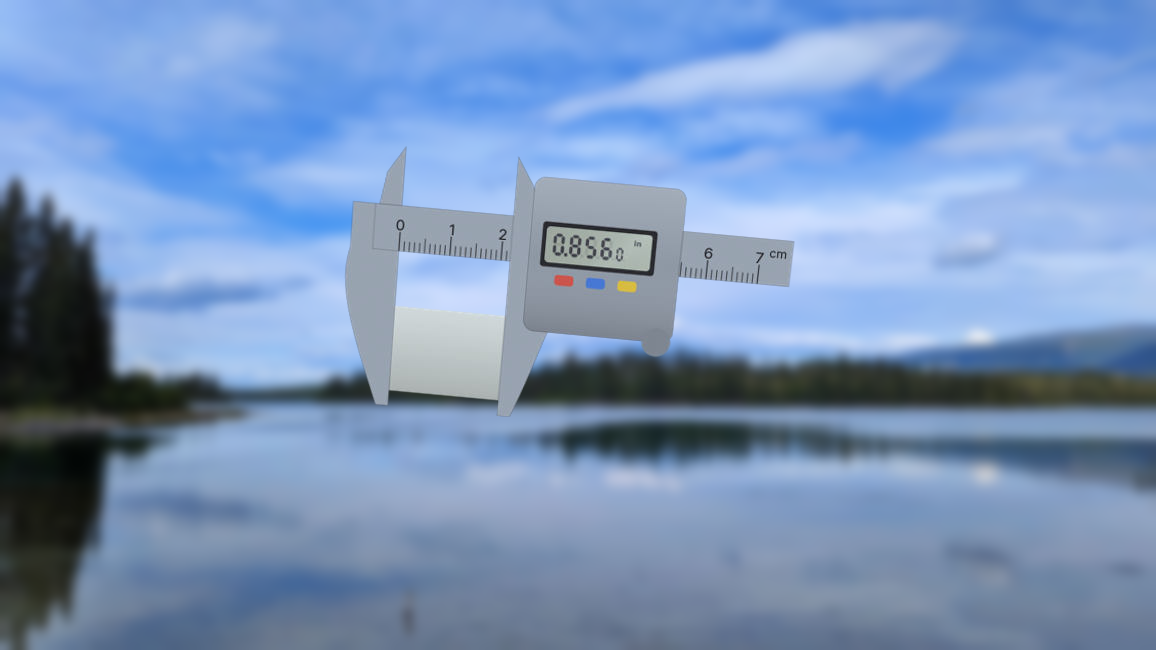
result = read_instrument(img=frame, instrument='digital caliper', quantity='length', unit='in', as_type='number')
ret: 0.8560 in
